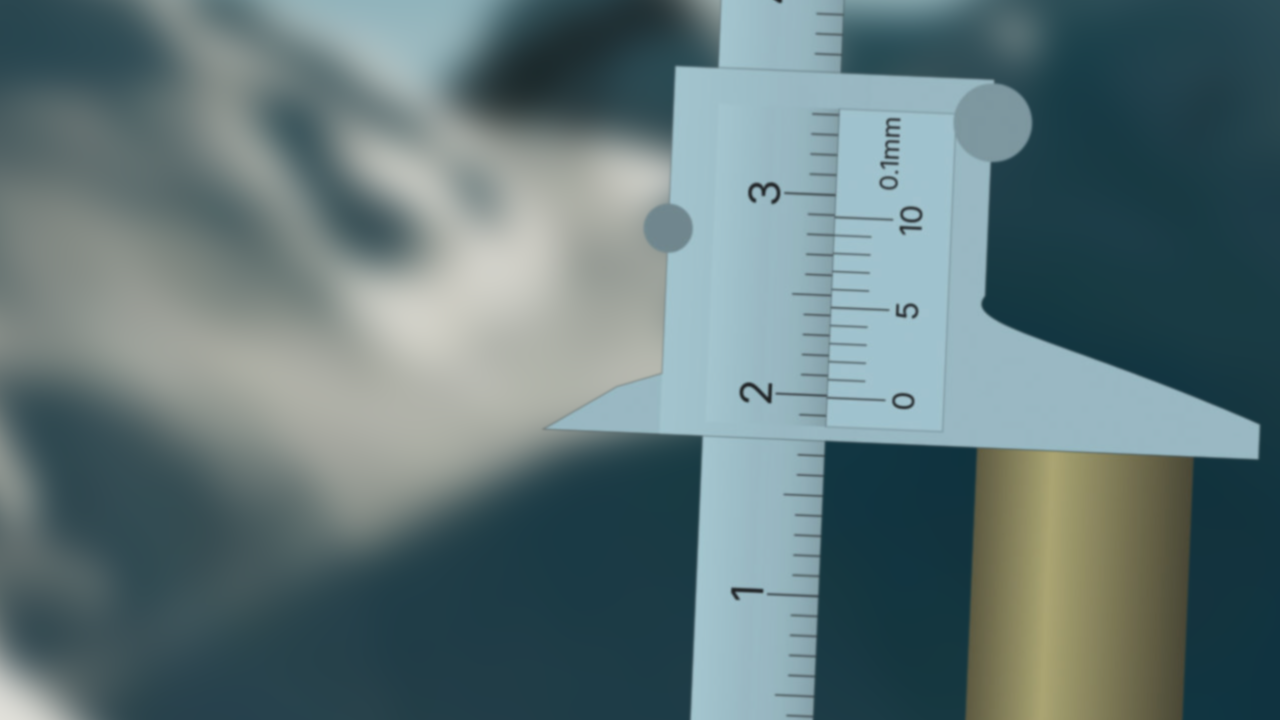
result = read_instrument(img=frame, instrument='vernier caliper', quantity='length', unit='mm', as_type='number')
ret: 19.9 mm
